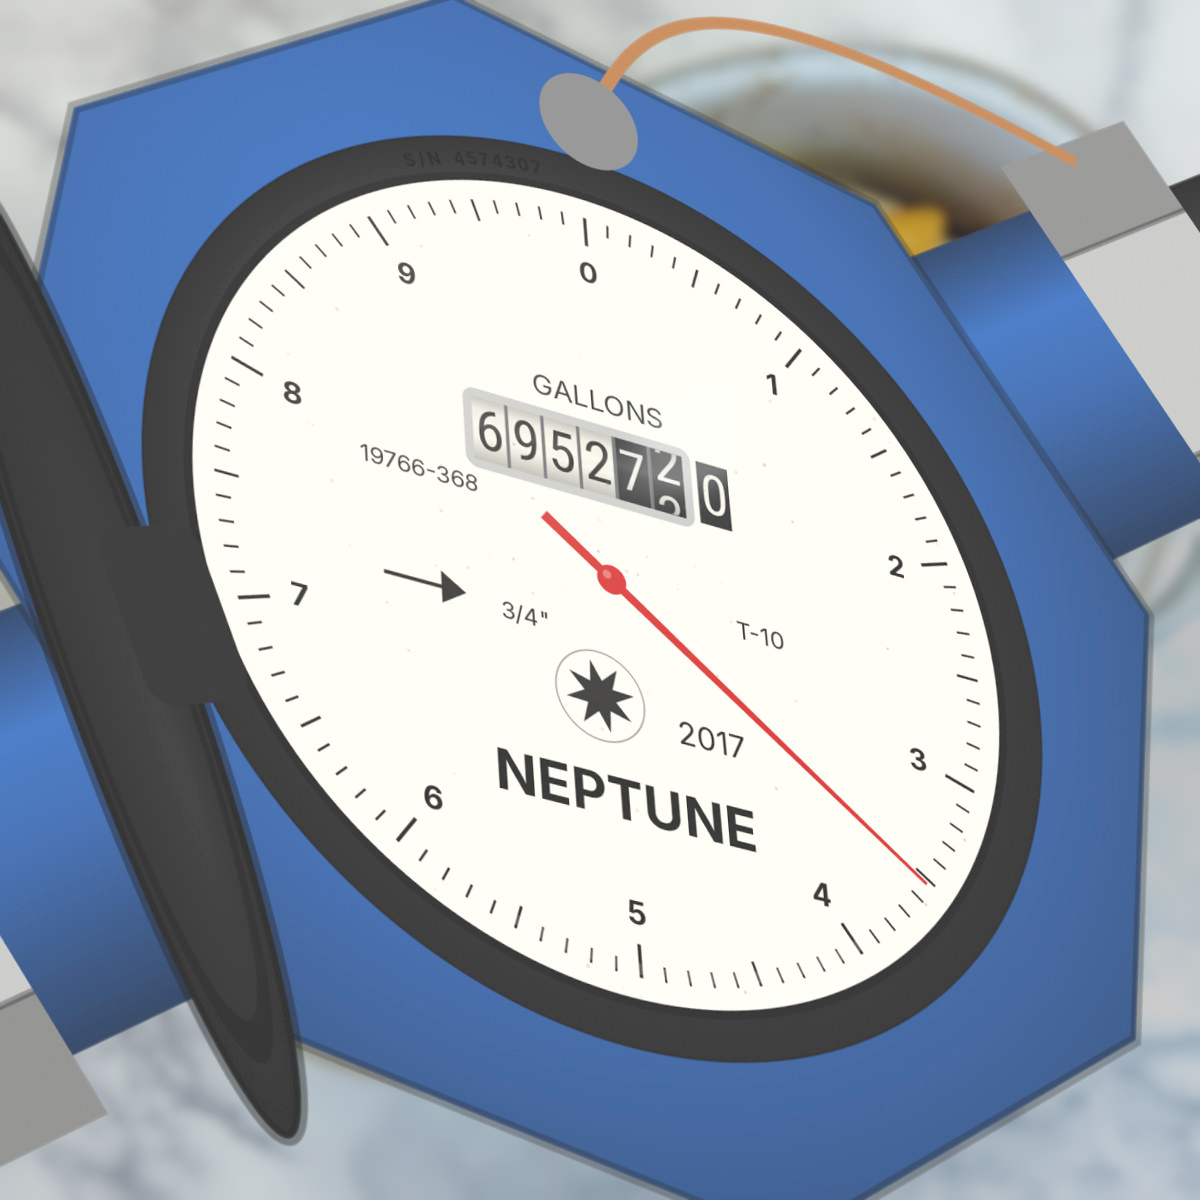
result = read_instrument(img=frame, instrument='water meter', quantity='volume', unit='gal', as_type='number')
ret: 6952723.5 gal
